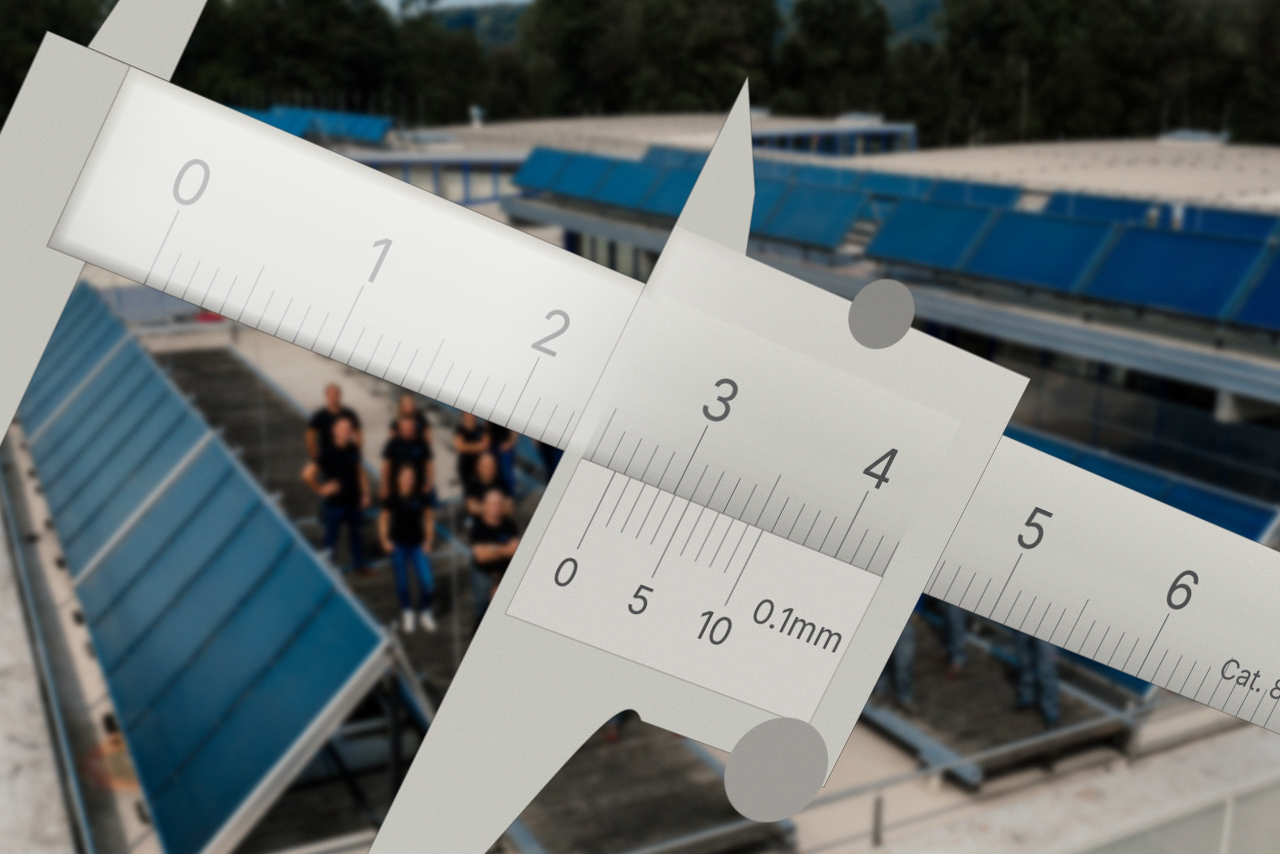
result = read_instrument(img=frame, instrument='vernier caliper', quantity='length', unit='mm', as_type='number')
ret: 26.5 mm
